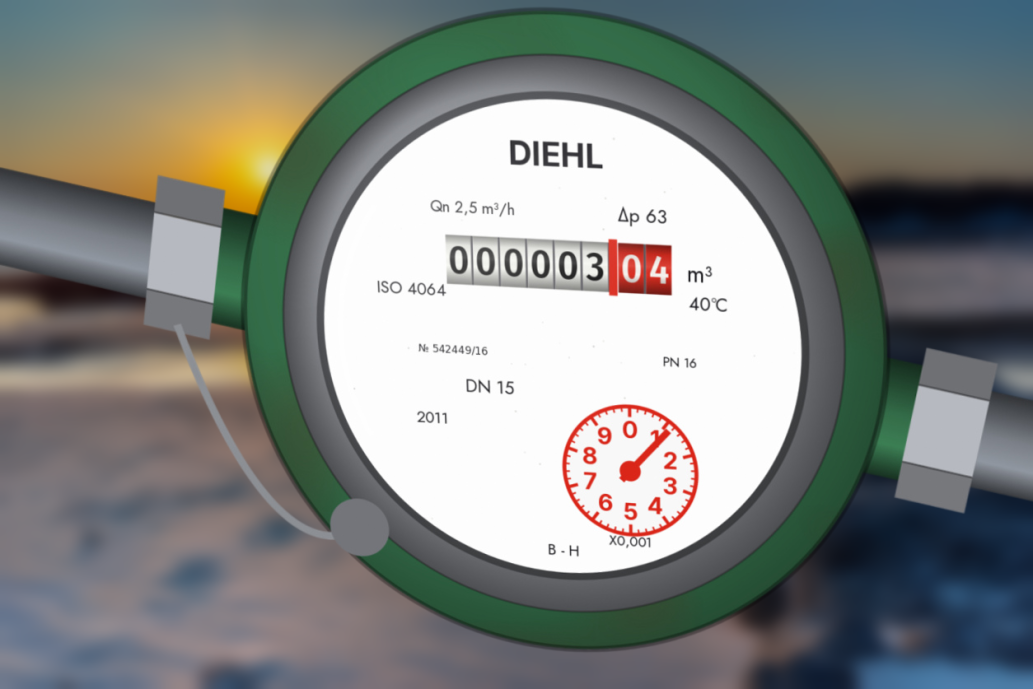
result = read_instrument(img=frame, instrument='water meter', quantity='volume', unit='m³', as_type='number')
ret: 3.041 m³
